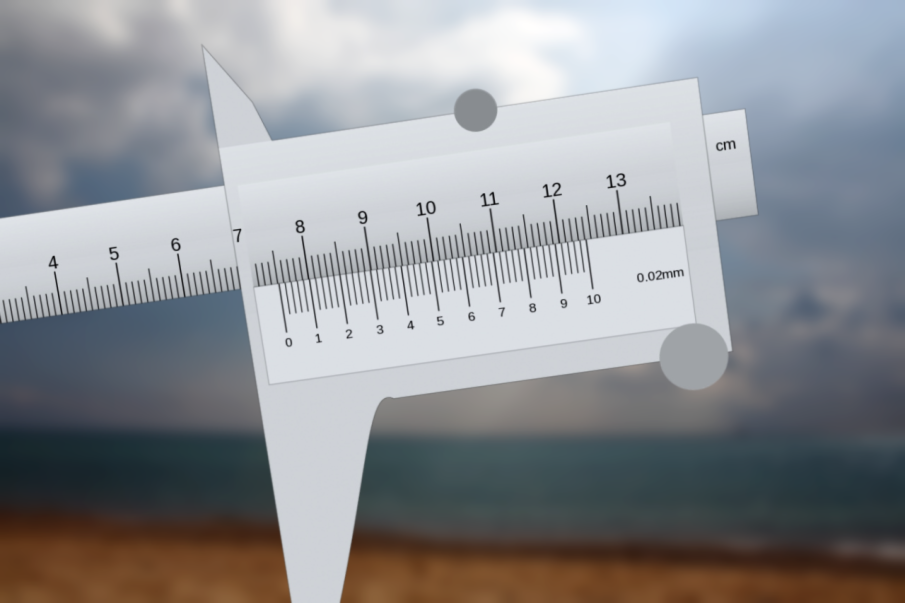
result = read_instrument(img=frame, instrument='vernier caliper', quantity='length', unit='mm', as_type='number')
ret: 75.2 mm
